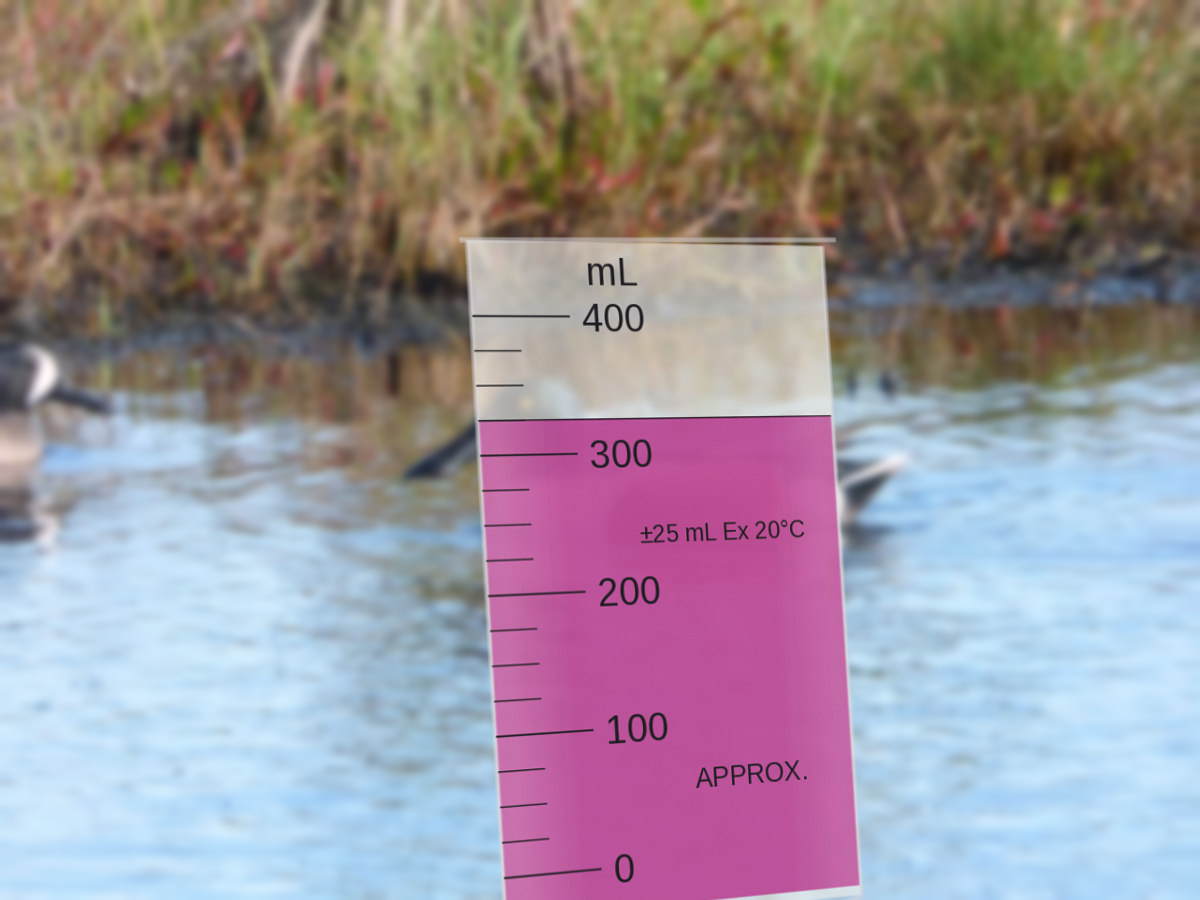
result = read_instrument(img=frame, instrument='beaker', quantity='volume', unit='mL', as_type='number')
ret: 325 mL
